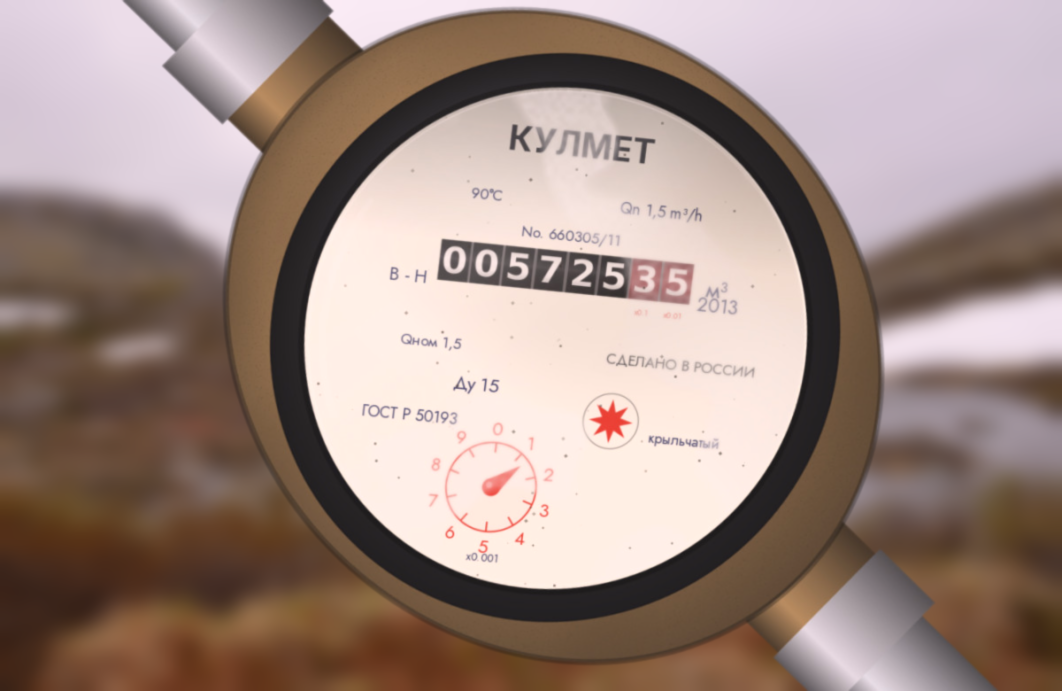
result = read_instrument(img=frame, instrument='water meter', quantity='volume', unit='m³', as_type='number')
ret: 5725.351 m³
